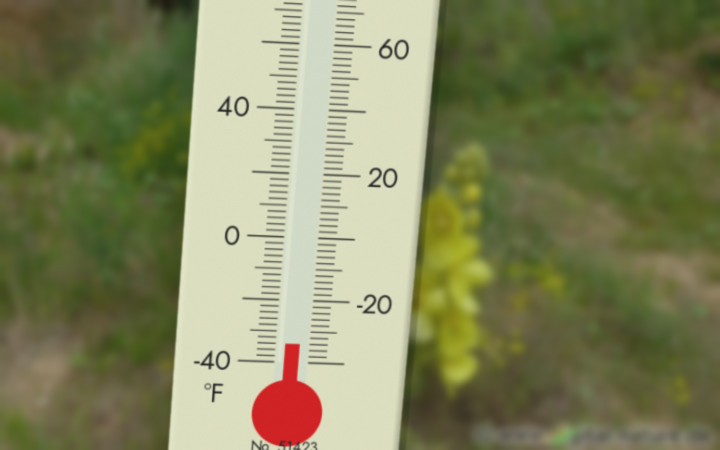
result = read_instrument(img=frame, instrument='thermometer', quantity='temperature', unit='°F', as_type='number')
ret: -34 °F
